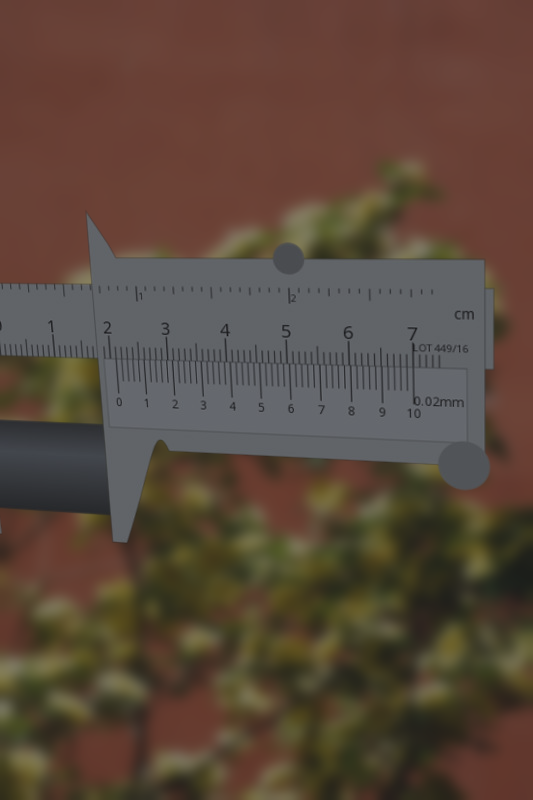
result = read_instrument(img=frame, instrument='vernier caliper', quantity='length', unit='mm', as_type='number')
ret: 21.0 mm
